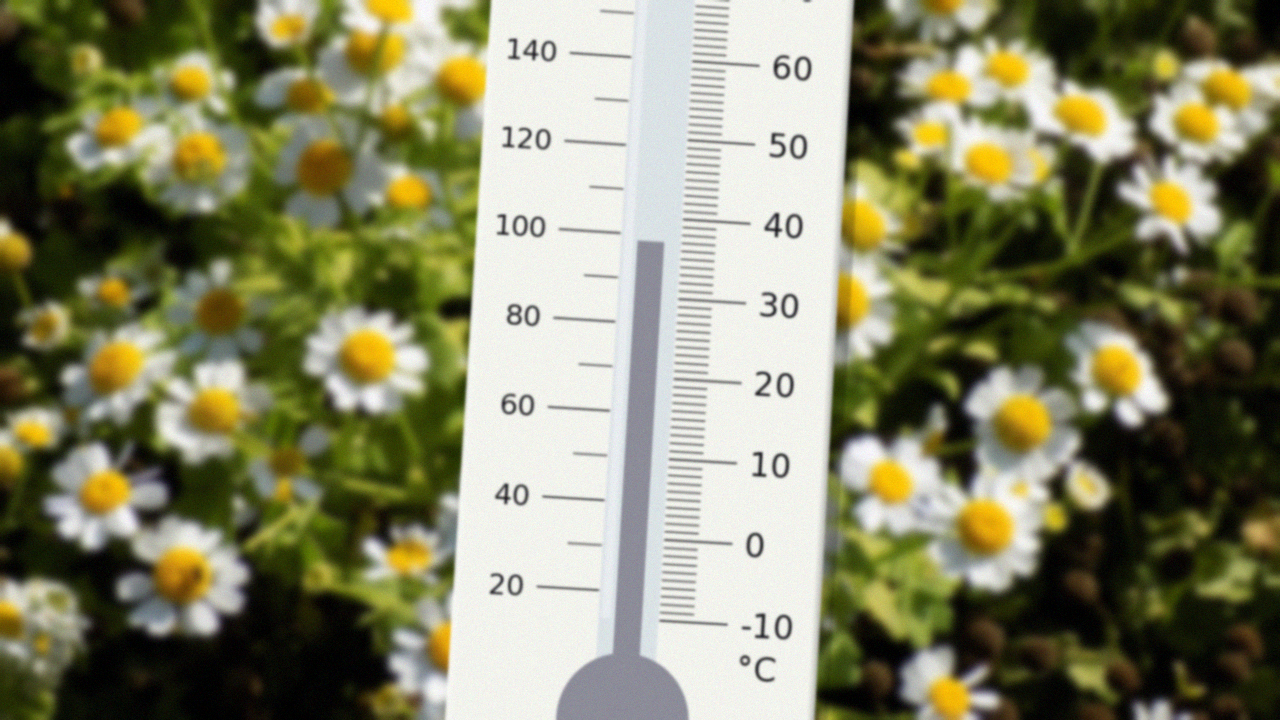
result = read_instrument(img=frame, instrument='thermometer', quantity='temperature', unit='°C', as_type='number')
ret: 37 °C
